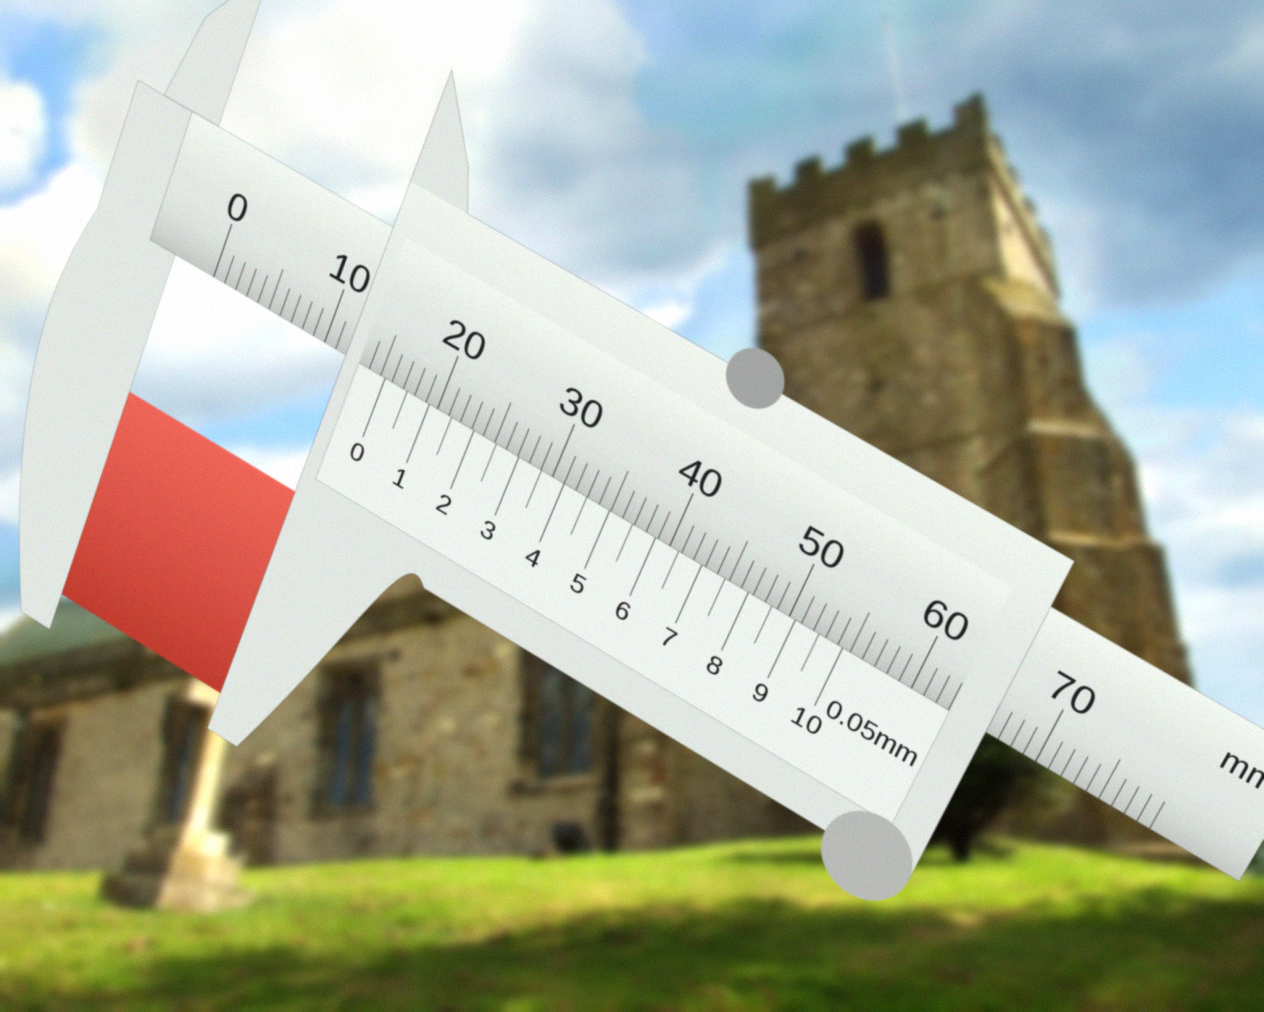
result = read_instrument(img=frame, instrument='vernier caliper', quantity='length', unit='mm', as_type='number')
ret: 15.4 mm
